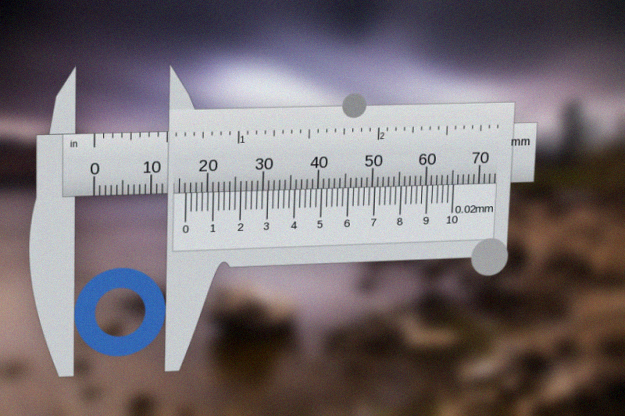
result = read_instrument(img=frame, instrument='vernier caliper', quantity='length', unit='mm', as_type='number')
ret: 16.2 mm
